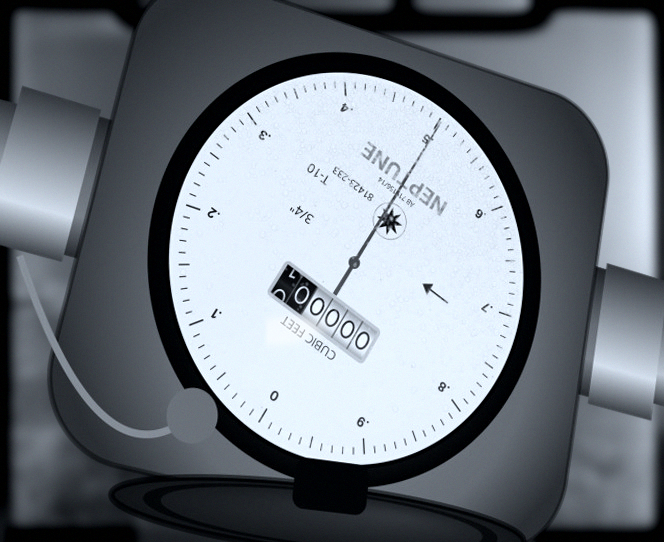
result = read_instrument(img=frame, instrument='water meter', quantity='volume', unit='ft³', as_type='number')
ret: 0.50 ft³
